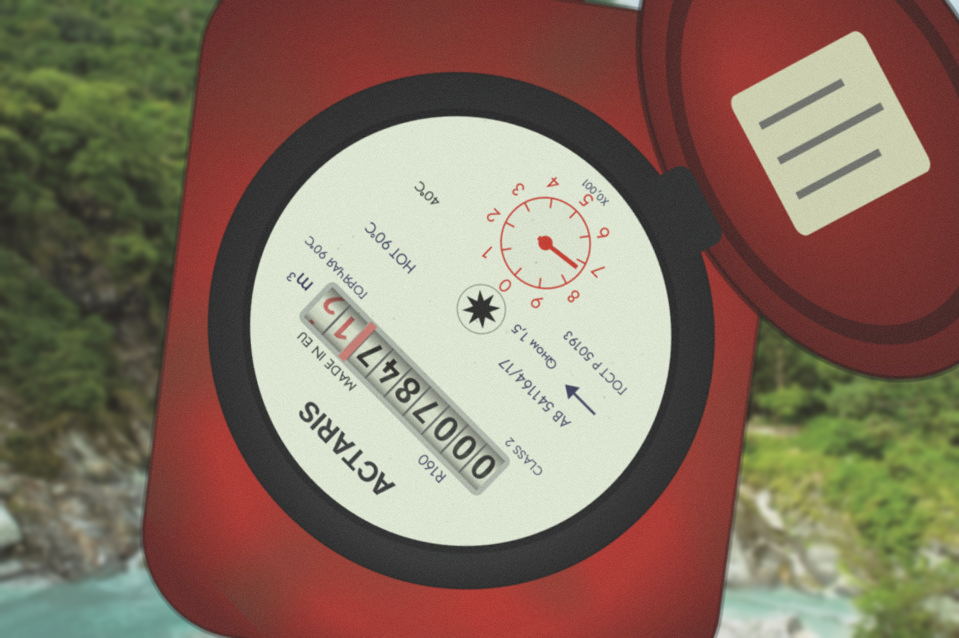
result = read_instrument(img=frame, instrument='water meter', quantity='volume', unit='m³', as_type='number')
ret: 7847.117 m³
